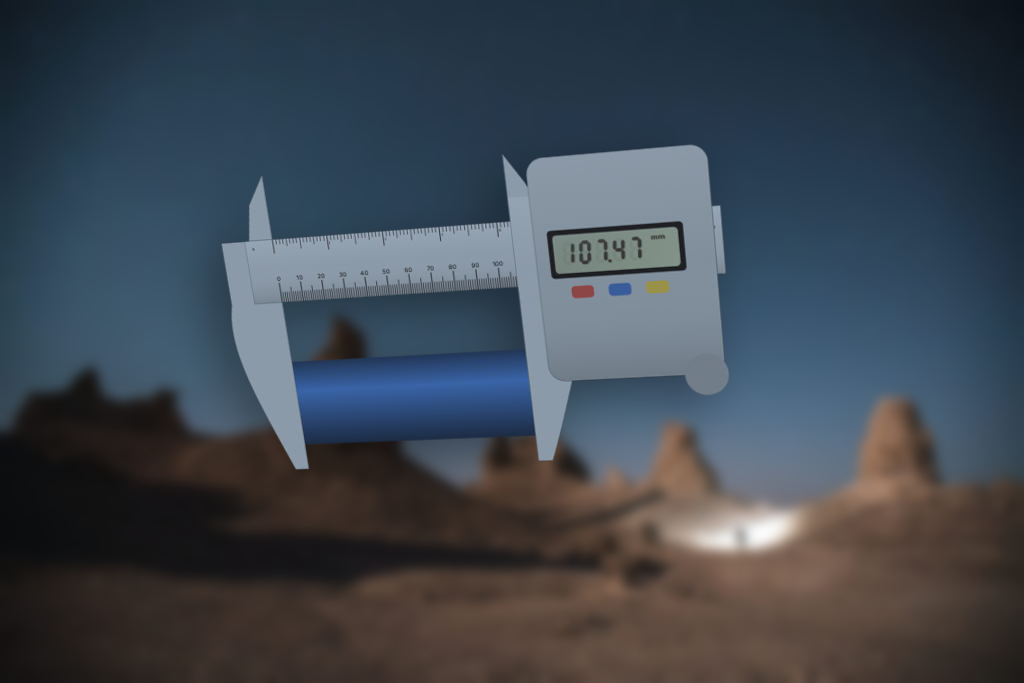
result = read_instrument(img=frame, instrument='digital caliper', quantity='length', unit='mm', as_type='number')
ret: 107.47 mm
